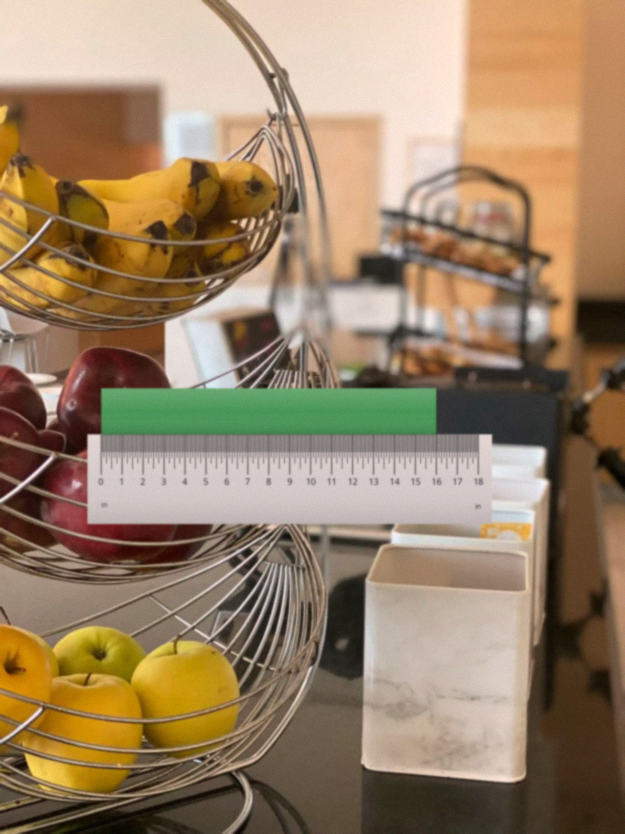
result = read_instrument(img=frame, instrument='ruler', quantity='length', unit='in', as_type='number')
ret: 16 in
